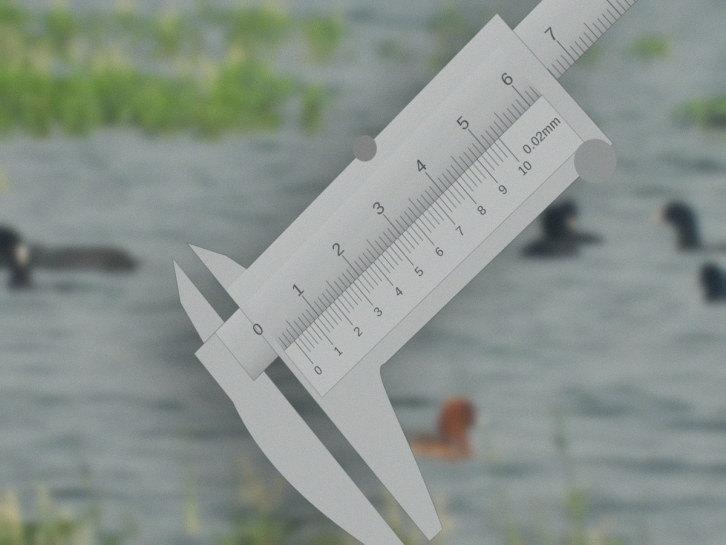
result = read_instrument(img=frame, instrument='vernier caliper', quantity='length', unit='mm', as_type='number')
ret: 3.8 mm
